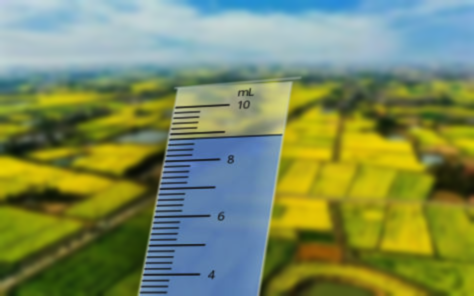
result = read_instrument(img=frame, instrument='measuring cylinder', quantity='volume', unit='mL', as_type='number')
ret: 8.8 mL
